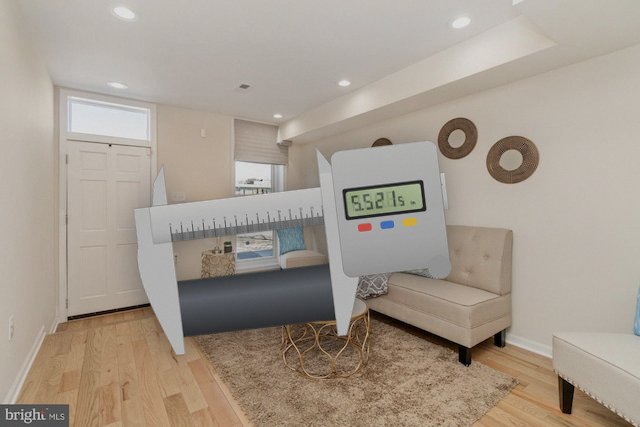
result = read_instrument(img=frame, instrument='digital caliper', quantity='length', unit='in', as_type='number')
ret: 5.5215 in
